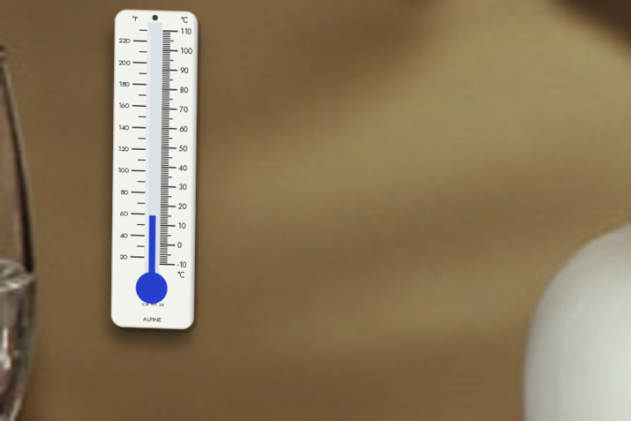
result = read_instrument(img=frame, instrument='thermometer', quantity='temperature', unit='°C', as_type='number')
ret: 15 °C
